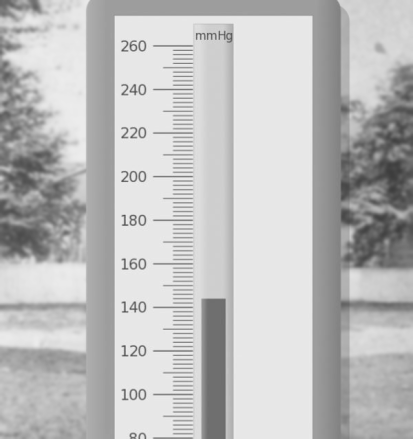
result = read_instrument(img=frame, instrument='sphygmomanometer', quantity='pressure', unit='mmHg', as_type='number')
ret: 144 mmHg
